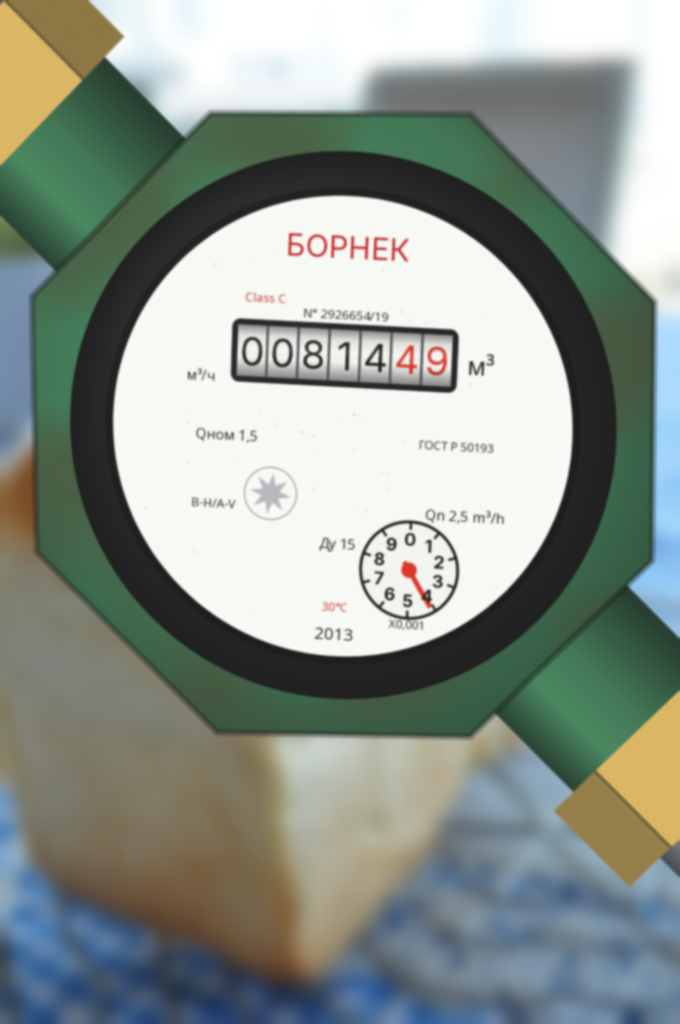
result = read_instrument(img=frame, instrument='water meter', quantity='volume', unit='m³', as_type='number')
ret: 814.494 m³
